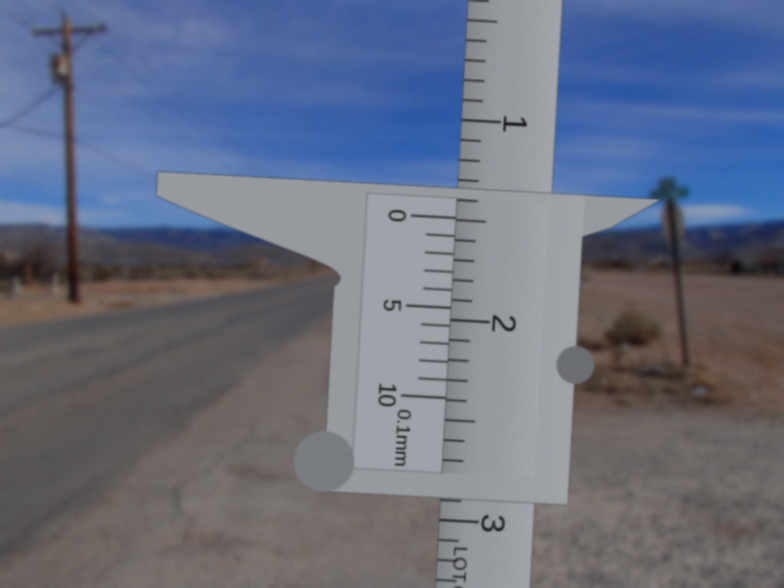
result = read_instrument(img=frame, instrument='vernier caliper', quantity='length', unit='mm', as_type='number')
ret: 14.9 mm
